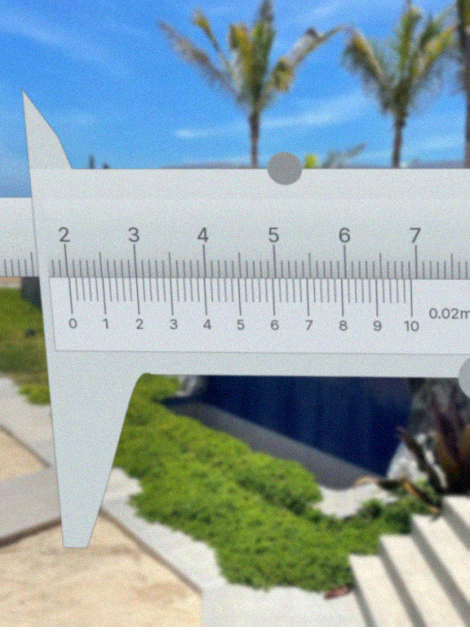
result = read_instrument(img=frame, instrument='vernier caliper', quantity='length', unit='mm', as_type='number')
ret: 20.2 mm
